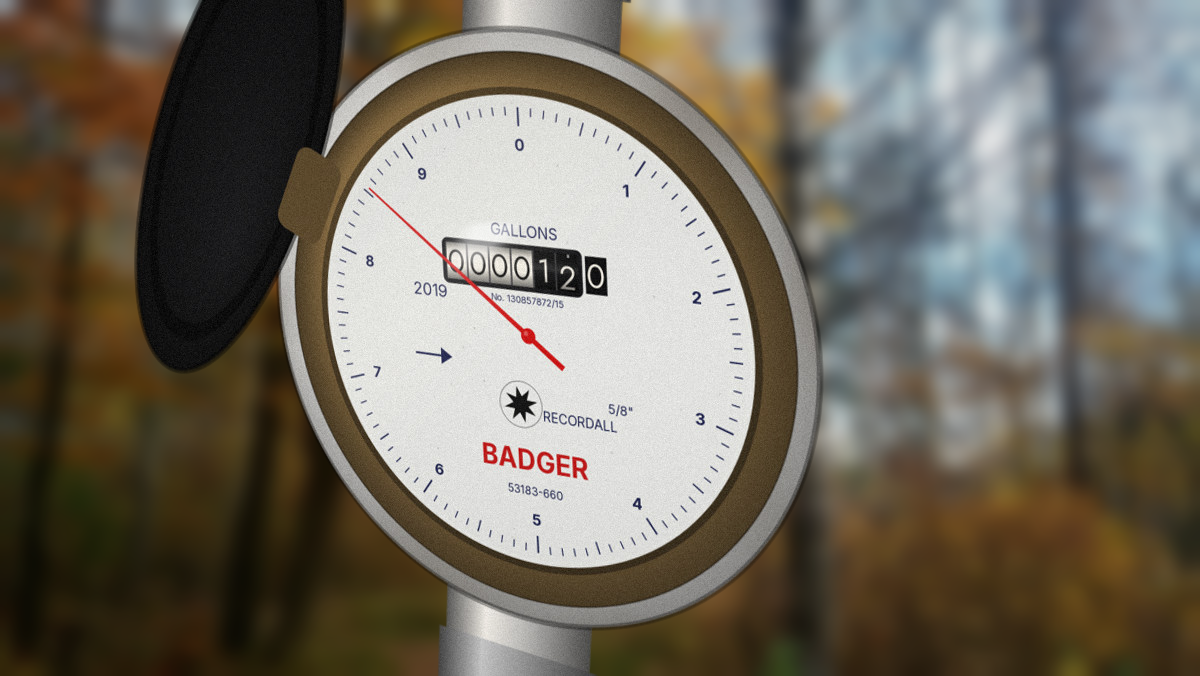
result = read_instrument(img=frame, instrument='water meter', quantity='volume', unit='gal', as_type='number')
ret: 118.5 gal
